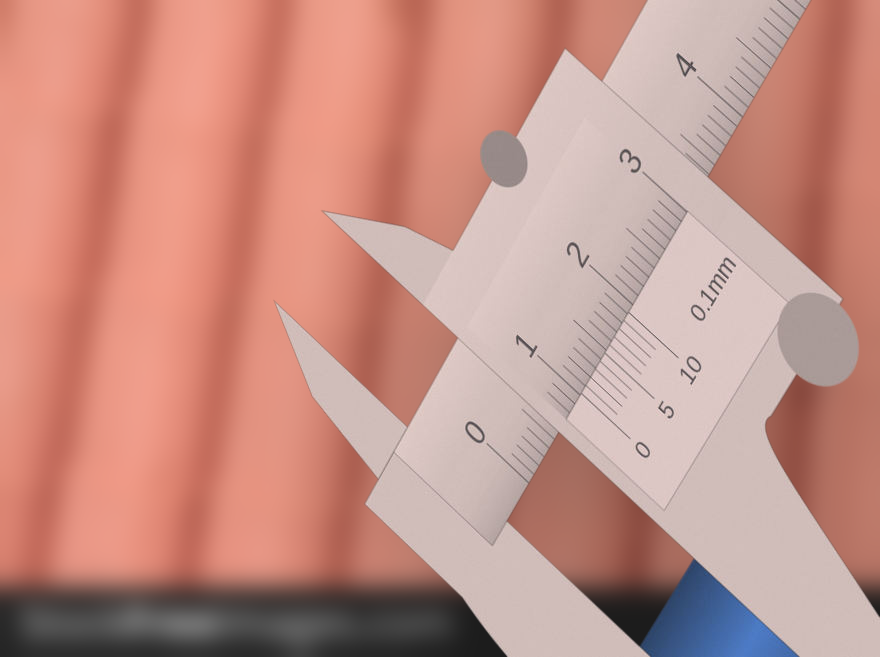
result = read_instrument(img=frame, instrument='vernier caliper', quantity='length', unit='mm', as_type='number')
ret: 10.2 mm
